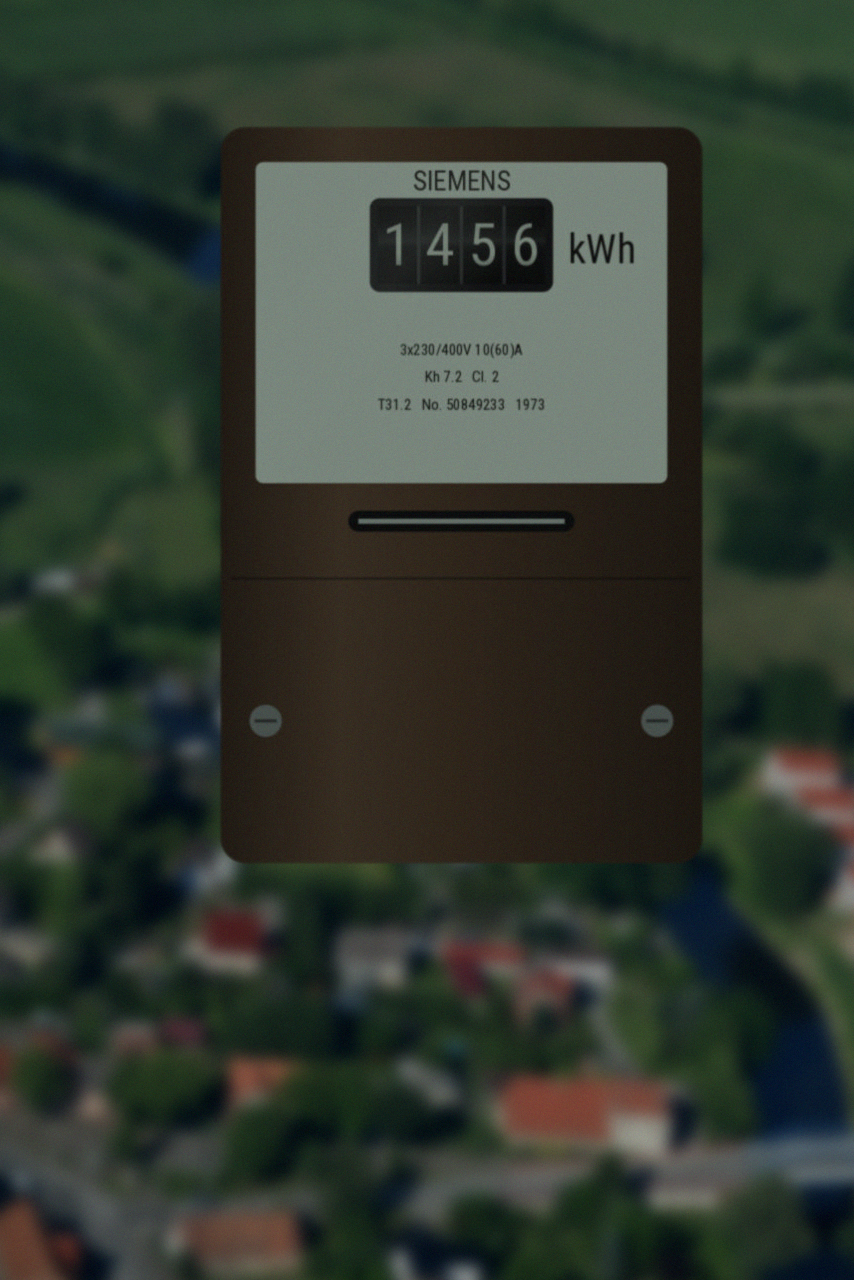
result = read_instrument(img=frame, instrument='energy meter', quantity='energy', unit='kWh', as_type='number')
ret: 1456 kWh
